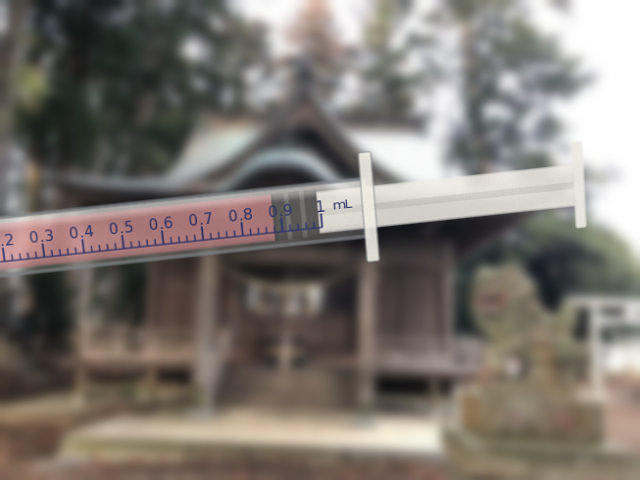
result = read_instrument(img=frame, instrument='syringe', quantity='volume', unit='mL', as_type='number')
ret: 0.88 mL
